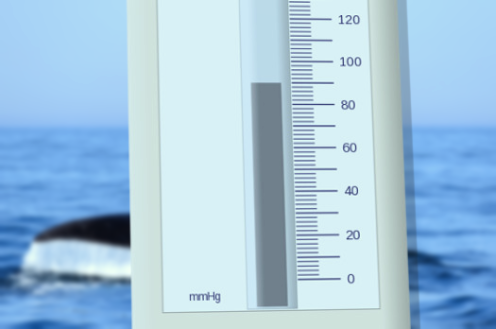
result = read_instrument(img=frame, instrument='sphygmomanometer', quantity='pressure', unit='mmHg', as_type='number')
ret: 90 mmHg
